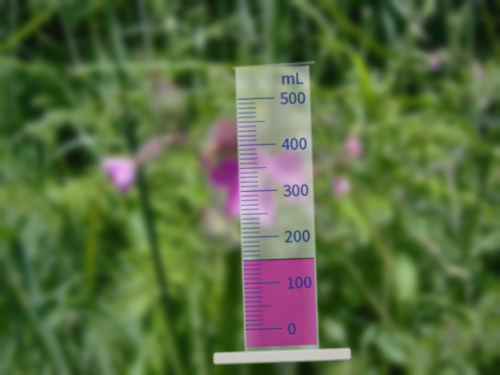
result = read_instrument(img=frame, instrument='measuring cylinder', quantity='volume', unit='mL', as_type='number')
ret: 150 mL
